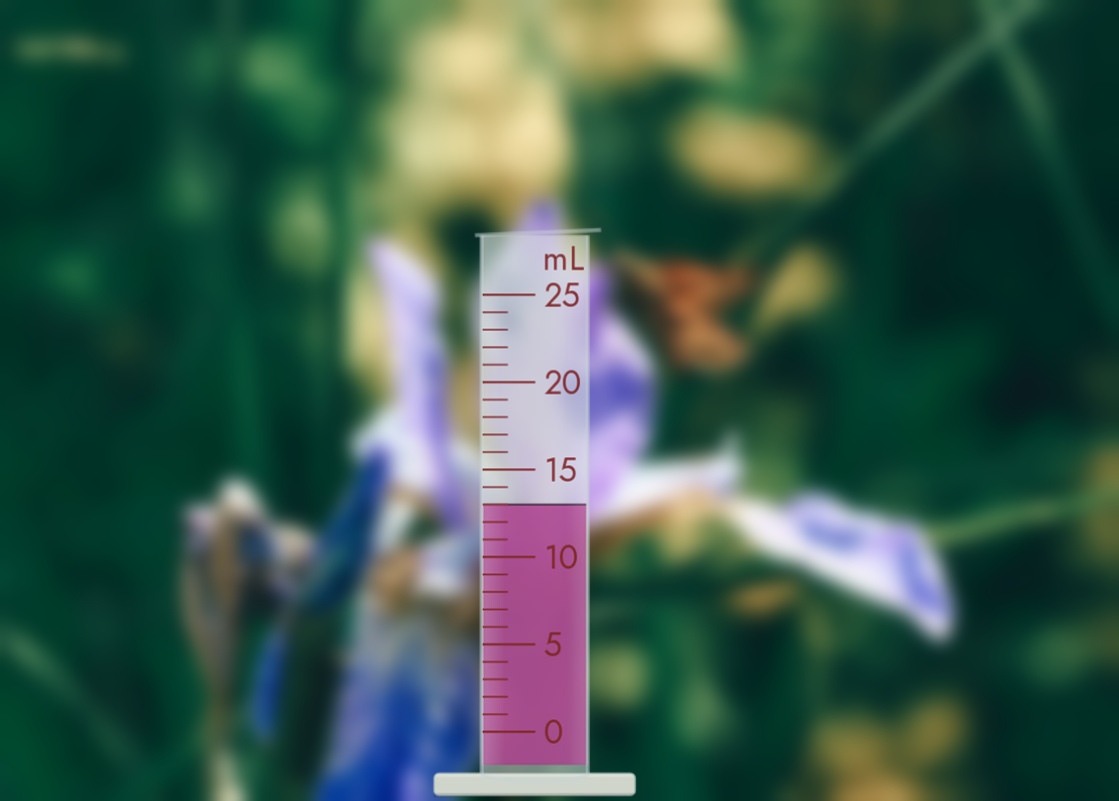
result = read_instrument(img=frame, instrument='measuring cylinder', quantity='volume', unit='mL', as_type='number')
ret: 13 mL
